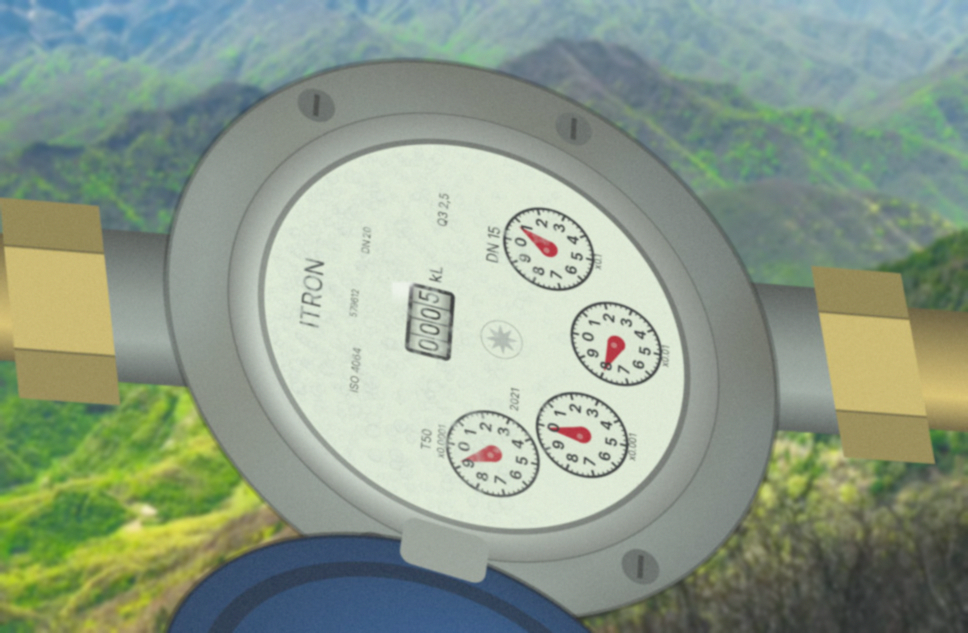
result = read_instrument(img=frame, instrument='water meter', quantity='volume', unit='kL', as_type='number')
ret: 5.0799 kL
